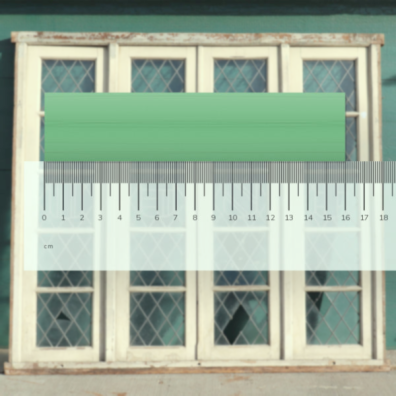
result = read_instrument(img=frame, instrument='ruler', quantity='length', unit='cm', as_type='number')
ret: 16 cm
